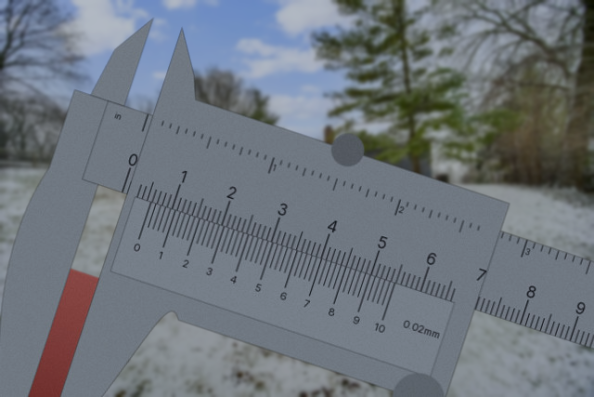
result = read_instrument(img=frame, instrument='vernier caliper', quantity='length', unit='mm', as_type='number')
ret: 5.8 mm
